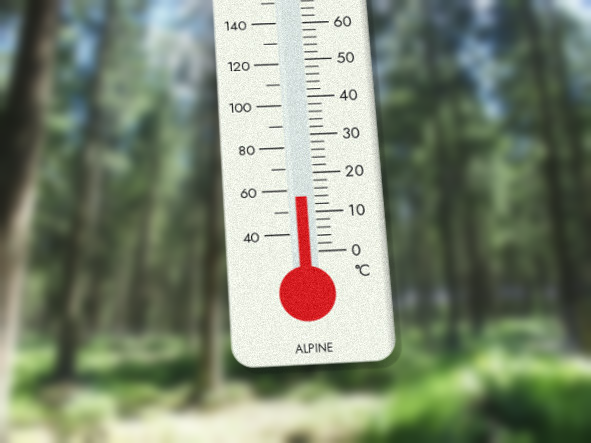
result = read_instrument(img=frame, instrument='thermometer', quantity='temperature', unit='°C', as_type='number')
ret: 14 °C
